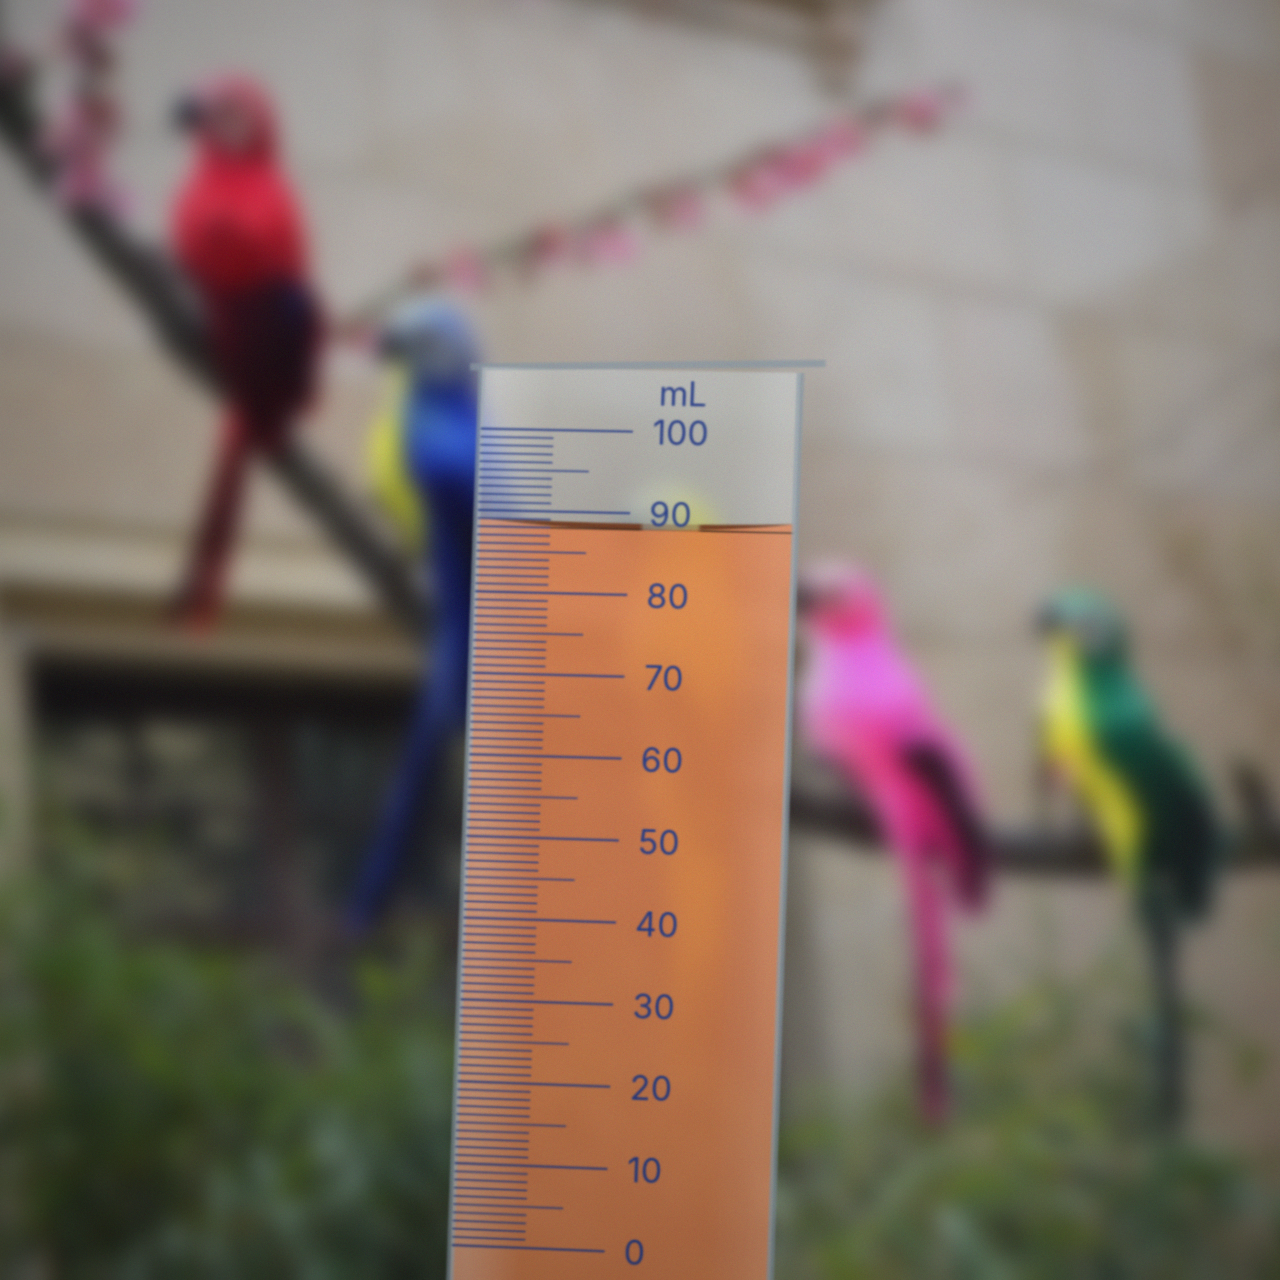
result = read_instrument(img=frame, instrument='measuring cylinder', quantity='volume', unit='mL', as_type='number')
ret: 88 mL
